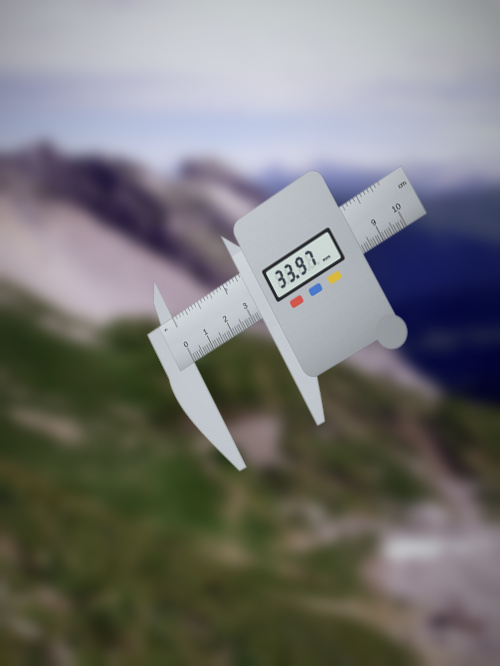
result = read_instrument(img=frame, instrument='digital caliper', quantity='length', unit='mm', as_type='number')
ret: 33.97 mm
